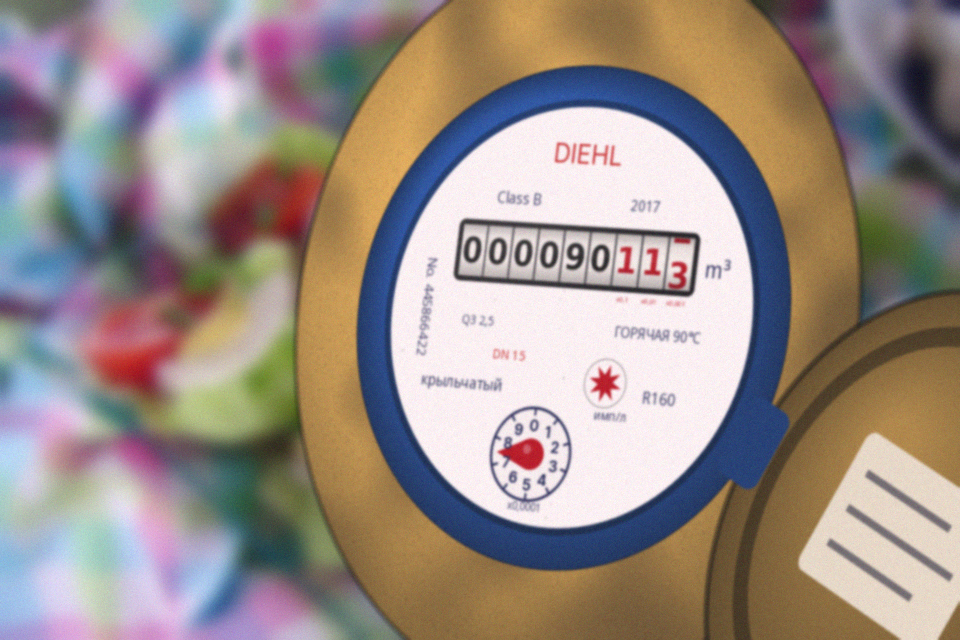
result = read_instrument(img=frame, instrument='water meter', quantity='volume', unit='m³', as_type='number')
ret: 90.1127 m³
